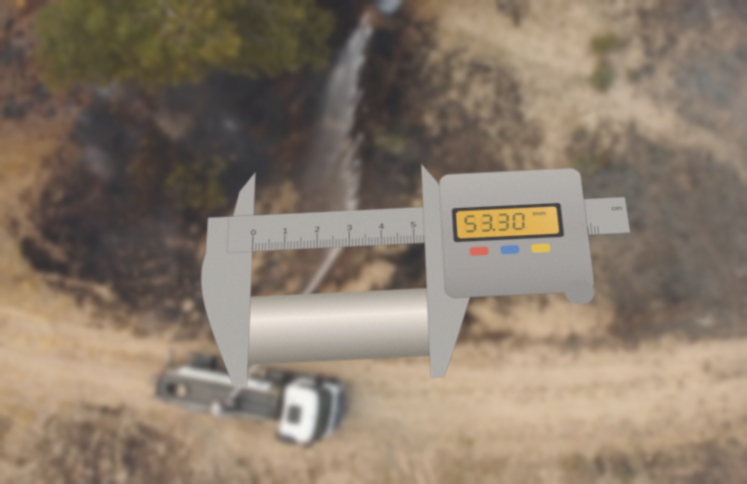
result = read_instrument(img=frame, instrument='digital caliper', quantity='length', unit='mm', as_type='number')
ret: 53.30 mm
